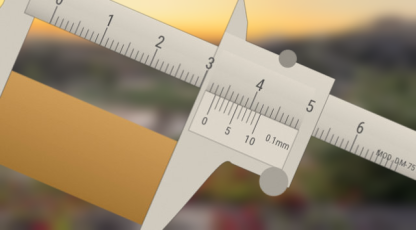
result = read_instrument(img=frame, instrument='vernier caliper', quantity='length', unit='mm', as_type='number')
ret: 33.2 mm
